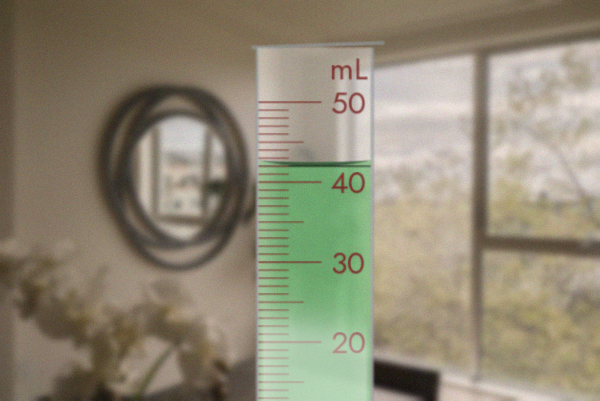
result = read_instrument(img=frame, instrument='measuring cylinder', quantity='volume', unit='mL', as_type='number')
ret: 42 mL
